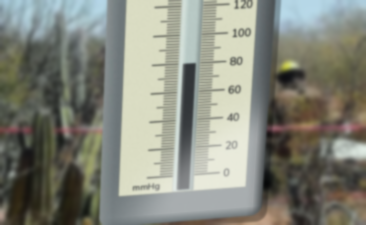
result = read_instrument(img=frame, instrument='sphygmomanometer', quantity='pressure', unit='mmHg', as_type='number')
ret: 80 mmHg
